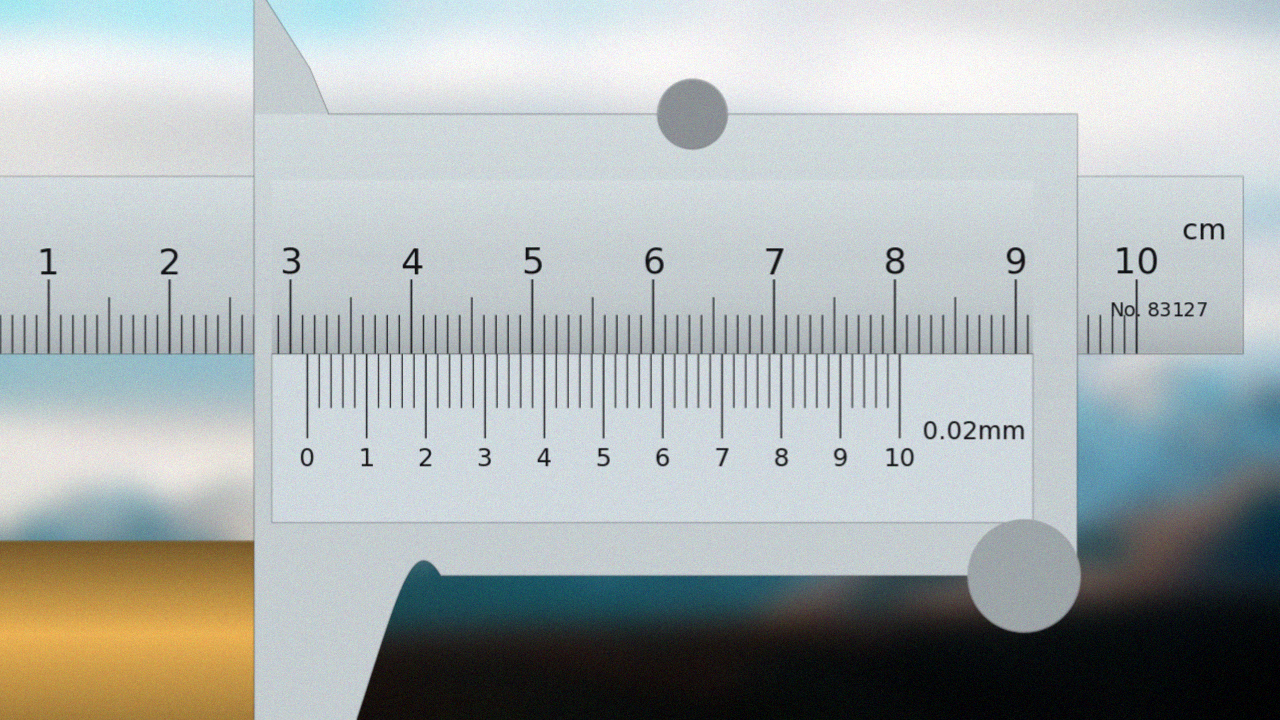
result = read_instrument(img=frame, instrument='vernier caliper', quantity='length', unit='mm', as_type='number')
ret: 31.4 mm
